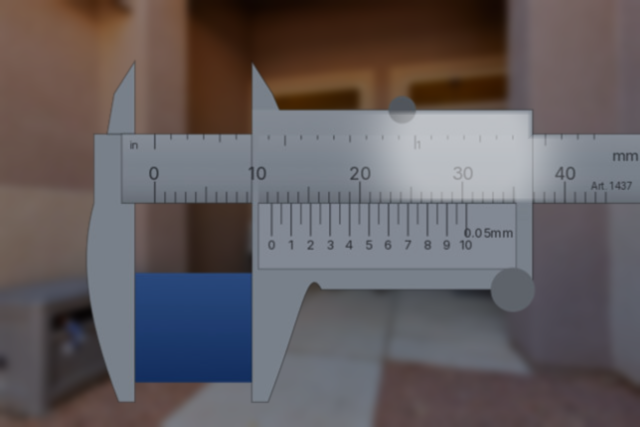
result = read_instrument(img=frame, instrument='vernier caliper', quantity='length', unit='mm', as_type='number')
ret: 11.4 mm
